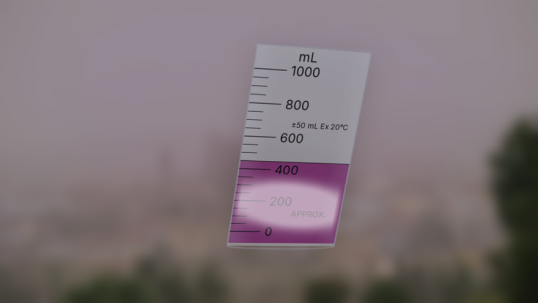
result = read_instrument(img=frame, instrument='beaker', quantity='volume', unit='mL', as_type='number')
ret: 450 mL
